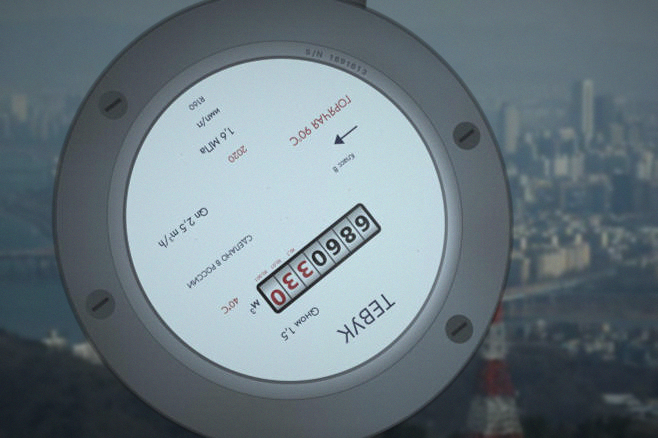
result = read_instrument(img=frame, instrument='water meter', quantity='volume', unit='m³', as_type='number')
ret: 6860.330 m³
